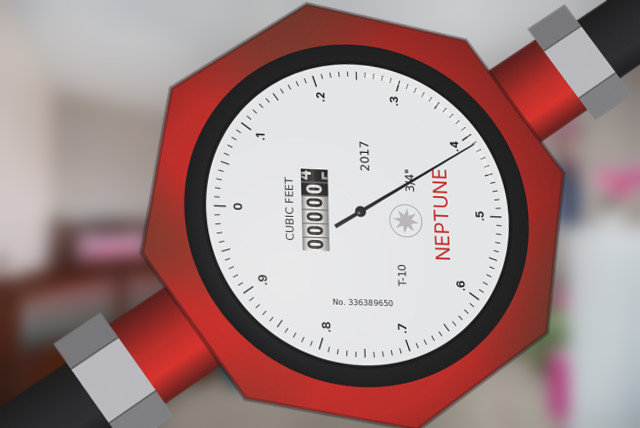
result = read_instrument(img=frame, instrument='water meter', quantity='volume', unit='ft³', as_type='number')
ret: 4.41 ft³
